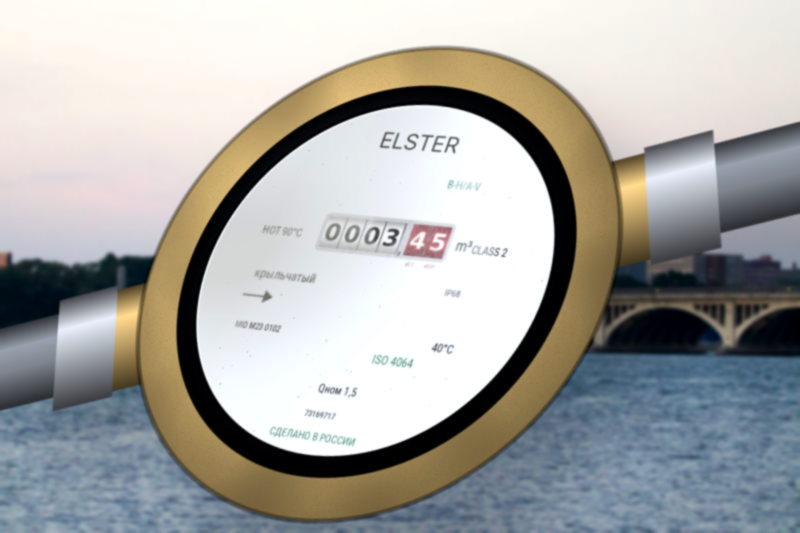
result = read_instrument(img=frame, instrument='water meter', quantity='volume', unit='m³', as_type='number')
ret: 3.45 m³
